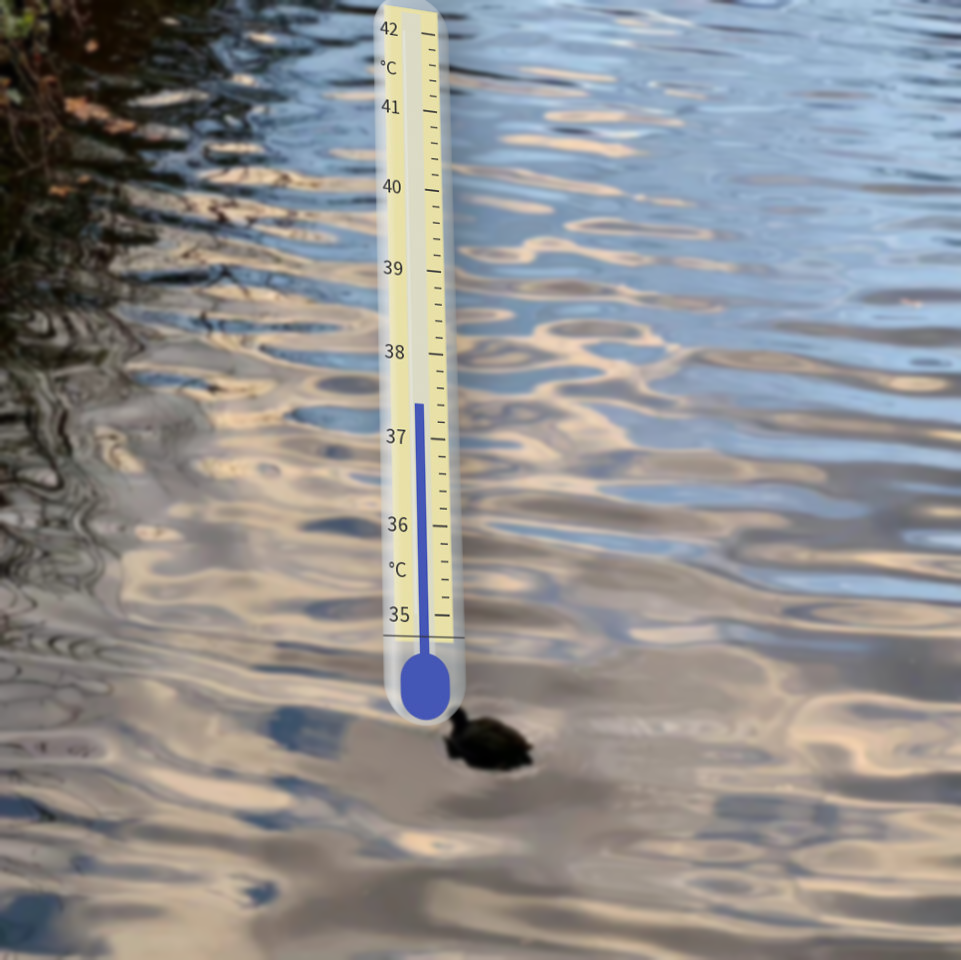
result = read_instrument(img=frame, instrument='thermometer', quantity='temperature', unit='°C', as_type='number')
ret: 37.4 °C
